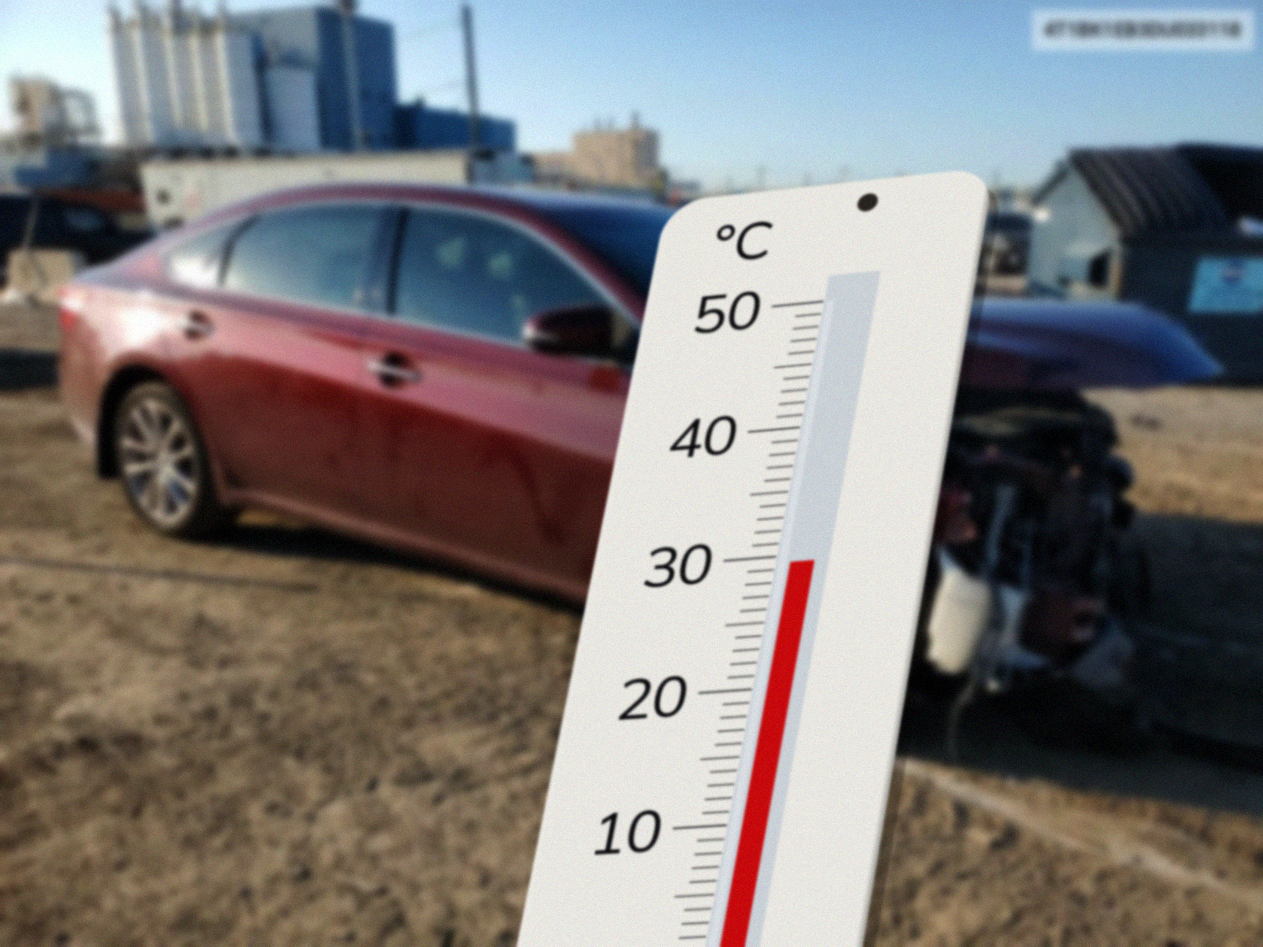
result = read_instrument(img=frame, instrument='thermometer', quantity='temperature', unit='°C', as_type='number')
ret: 29.5 °C
